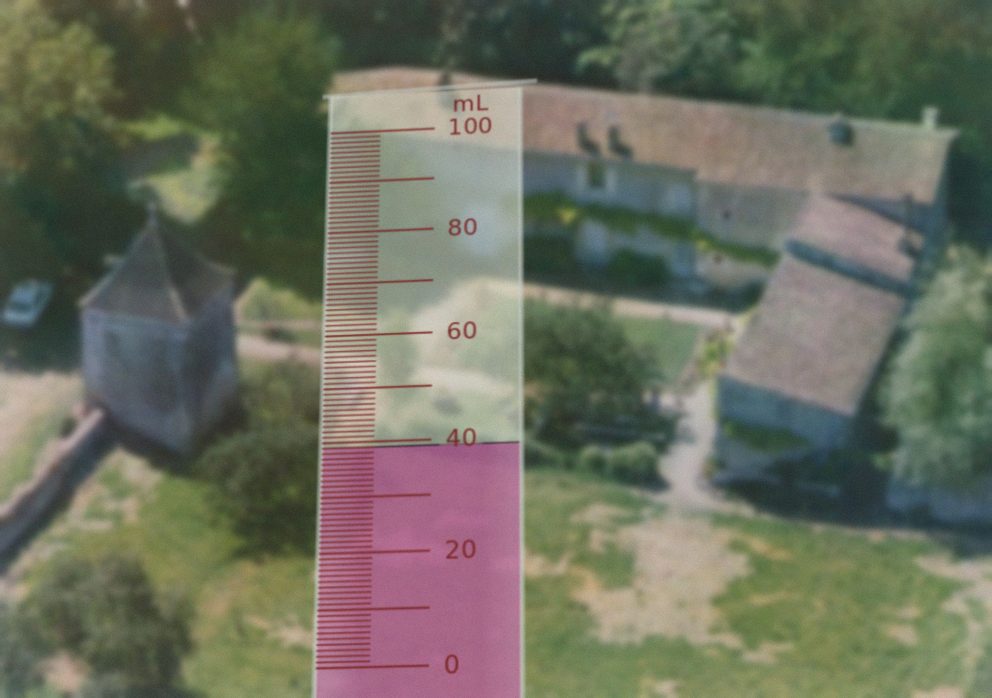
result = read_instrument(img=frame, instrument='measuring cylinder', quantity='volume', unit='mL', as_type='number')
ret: 39 mL
